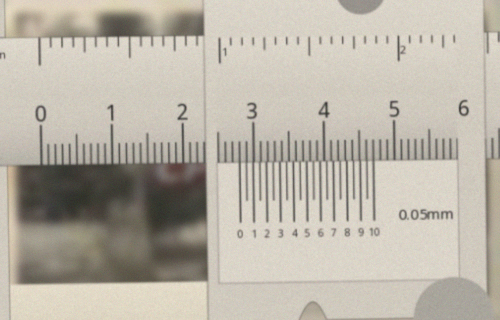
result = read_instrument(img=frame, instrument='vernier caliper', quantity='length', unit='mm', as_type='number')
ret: 28.0 mm
